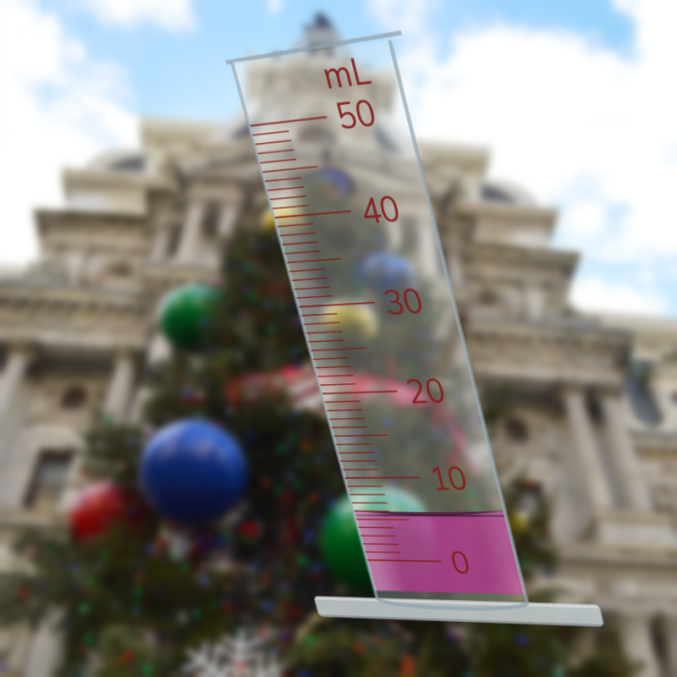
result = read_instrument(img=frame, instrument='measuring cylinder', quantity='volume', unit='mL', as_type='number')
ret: 5.5 mL
